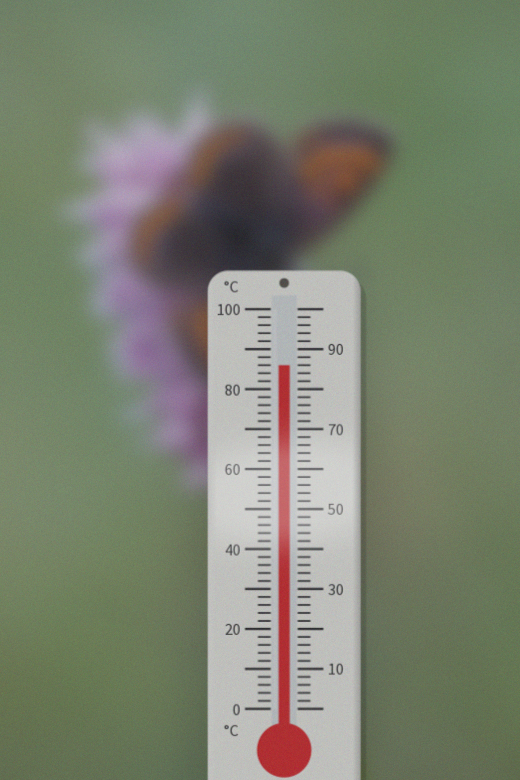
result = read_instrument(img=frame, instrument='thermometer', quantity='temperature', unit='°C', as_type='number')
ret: 86 °C
